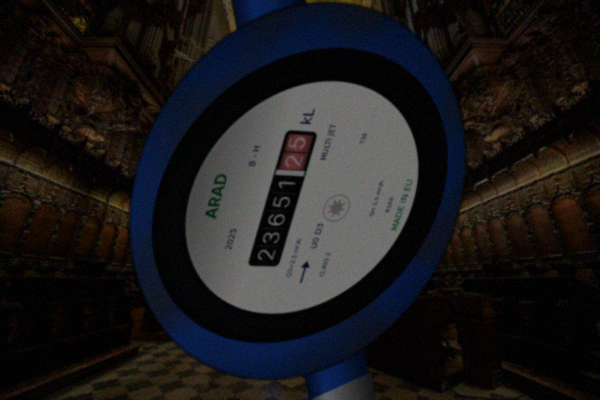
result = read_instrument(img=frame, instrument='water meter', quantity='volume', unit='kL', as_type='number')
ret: 23651.25 kL
